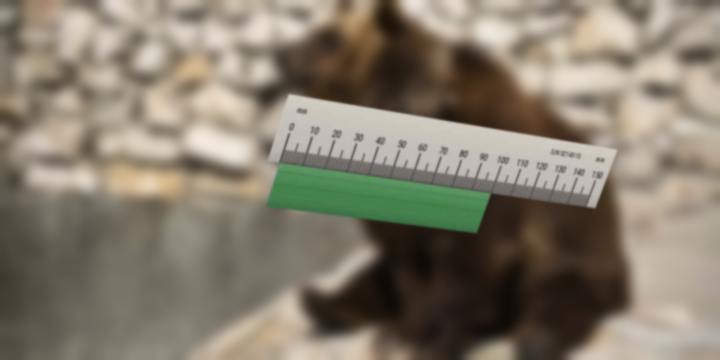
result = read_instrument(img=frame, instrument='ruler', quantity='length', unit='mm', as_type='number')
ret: 100 mm
